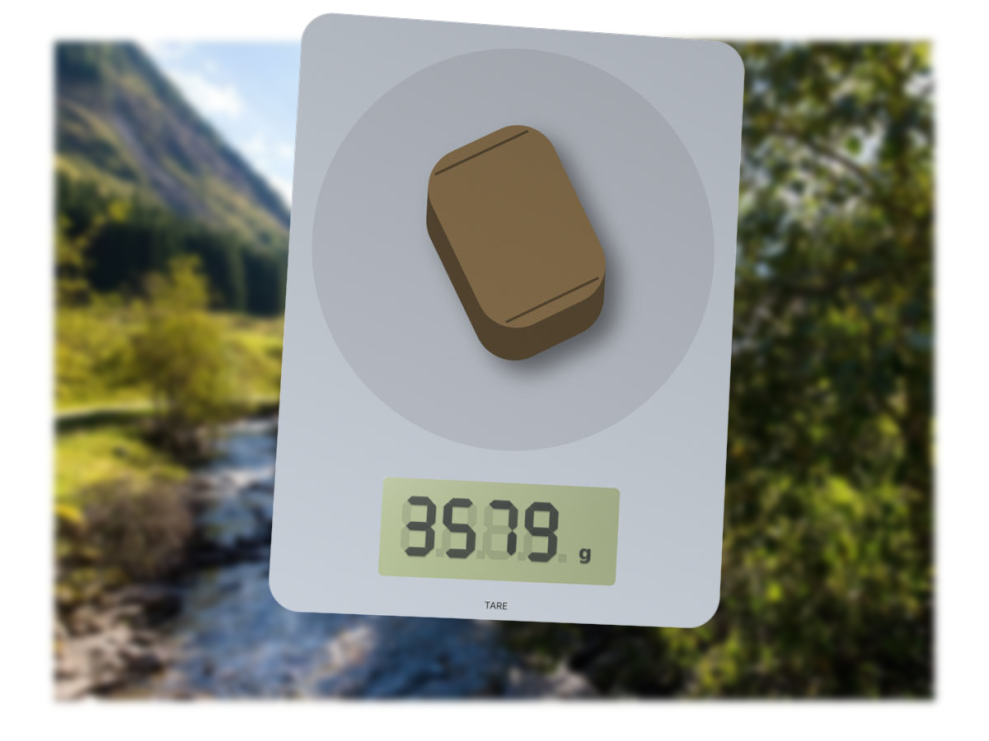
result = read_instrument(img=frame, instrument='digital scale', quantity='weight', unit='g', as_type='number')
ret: 3579 g
